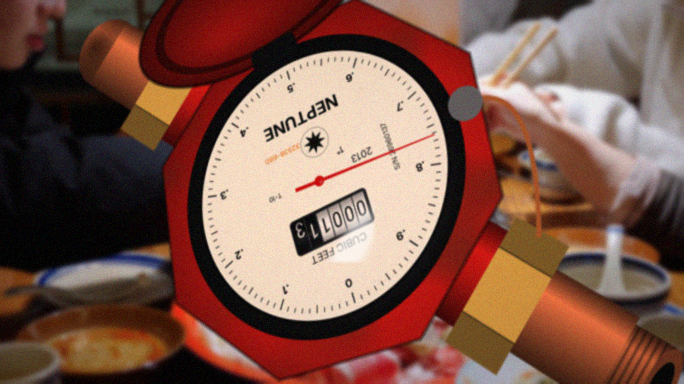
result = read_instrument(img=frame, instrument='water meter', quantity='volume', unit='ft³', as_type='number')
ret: 112.76 ft³
